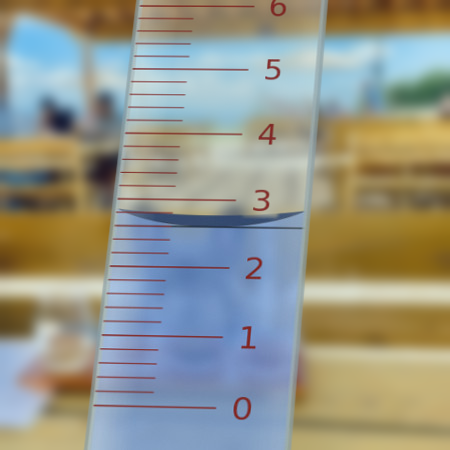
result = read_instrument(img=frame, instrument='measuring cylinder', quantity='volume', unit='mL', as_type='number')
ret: 2.6 mL
